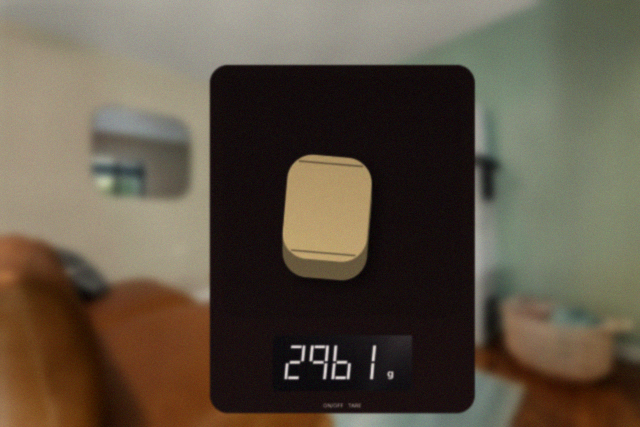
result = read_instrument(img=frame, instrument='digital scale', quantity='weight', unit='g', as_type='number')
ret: 2961 g
